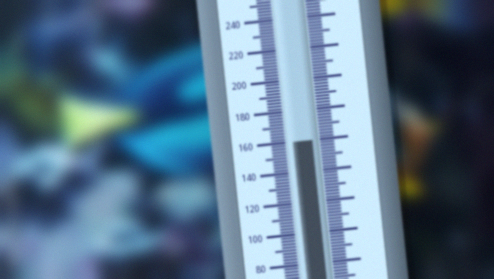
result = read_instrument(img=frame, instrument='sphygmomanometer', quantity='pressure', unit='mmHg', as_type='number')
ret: 160 mmHg
